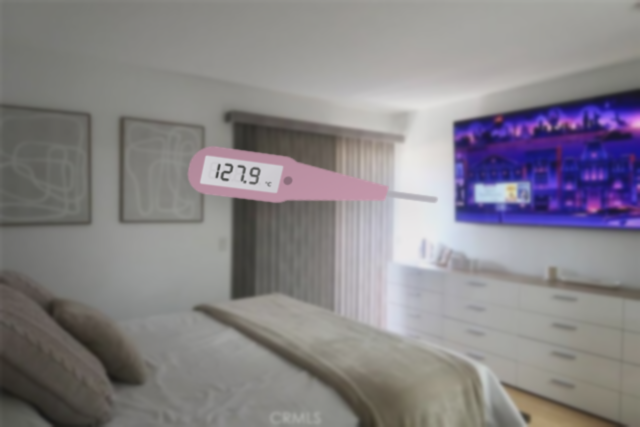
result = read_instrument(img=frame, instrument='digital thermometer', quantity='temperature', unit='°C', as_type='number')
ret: 127.9 °C
